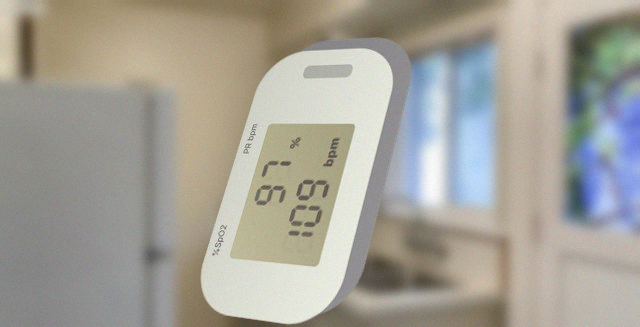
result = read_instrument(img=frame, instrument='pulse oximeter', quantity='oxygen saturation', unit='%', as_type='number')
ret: 97 %
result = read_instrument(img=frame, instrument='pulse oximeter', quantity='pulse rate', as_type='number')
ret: 109 bpm
